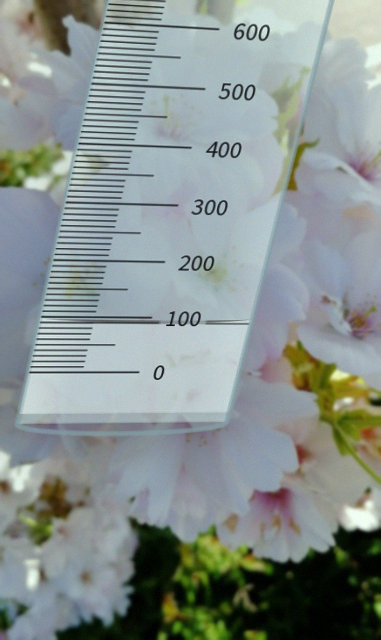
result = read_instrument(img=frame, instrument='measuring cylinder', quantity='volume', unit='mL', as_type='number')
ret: 90 mL
